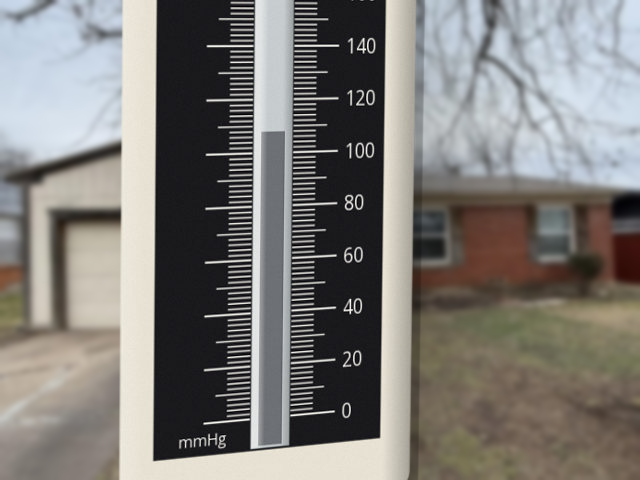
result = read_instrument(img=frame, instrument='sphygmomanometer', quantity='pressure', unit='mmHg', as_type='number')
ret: 108 mmHg
